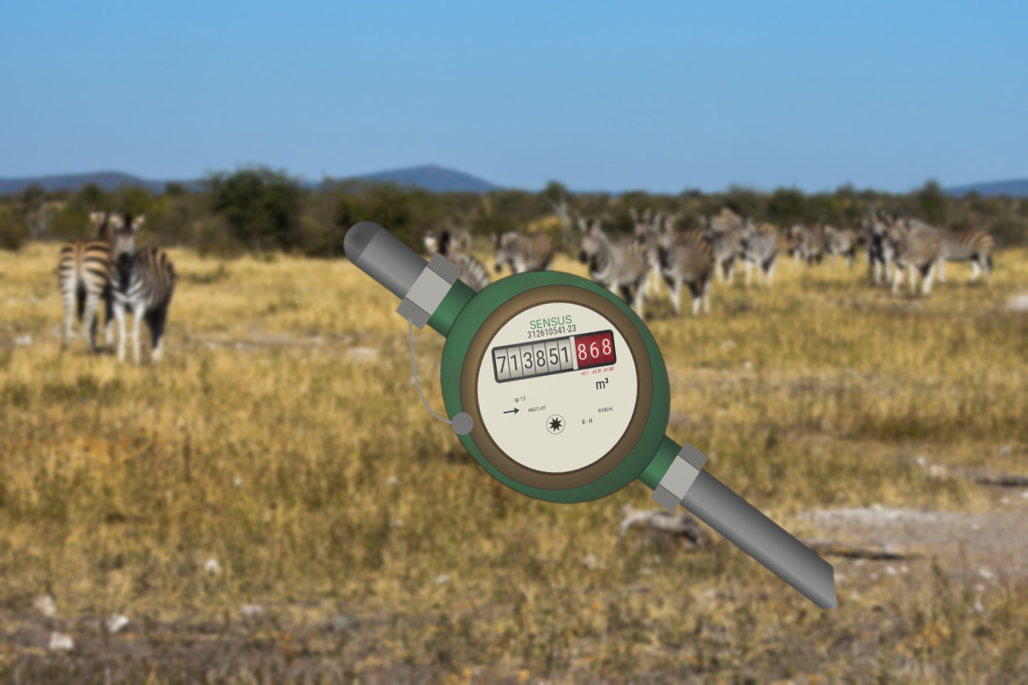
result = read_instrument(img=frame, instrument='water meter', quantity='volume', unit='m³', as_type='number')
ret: 713851.868 m³
